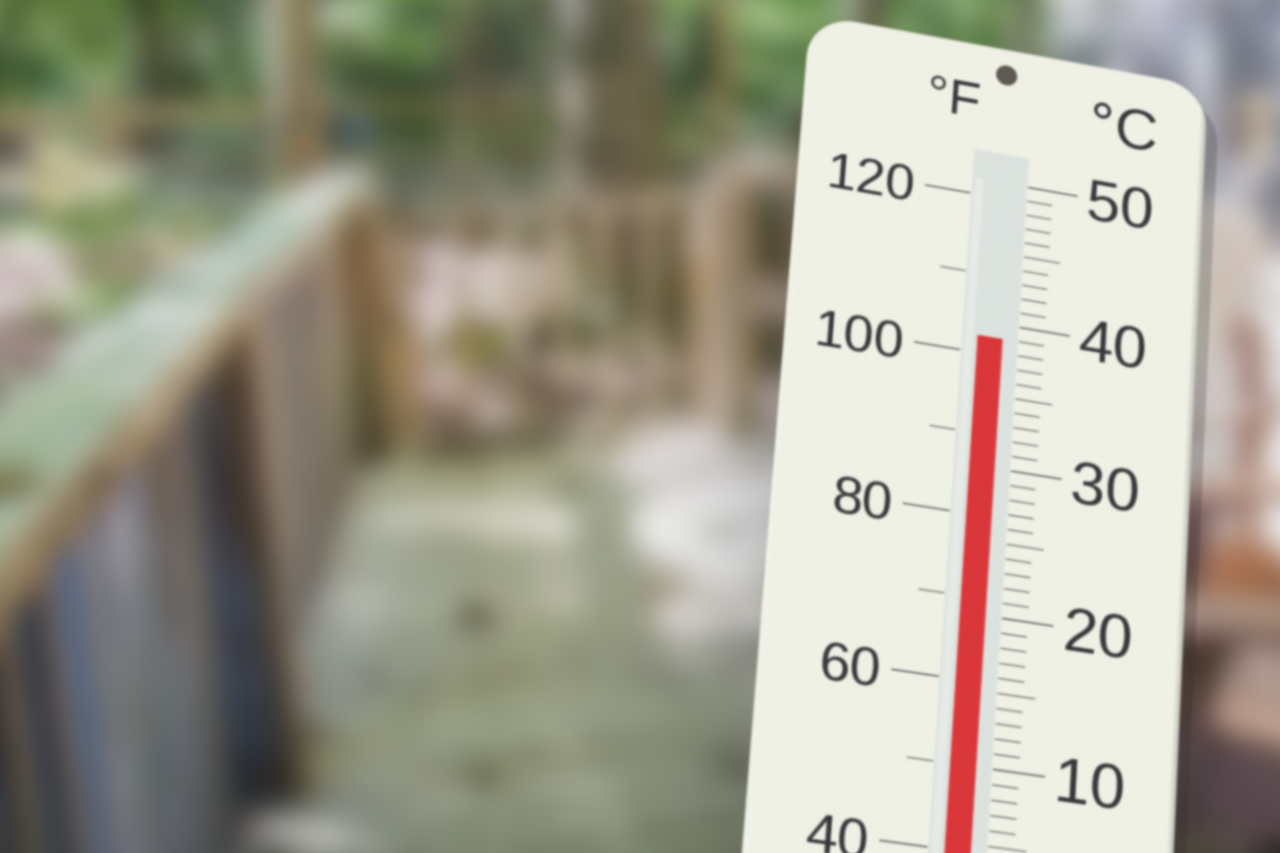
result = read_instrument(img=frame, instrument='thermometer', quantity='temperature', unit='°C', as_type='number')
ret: 39 °C
